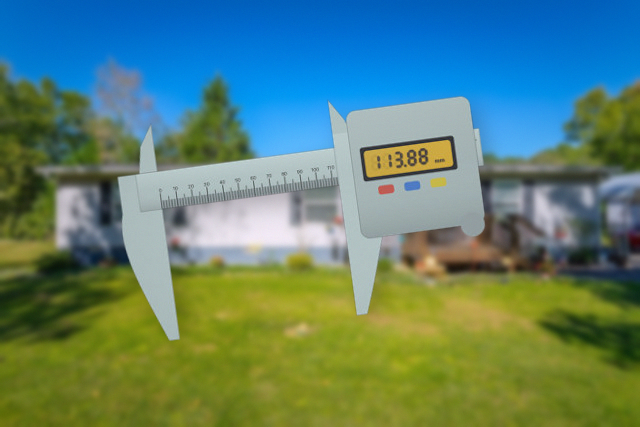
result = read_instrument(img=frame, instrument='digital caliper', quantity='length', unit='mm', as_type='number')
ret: 113.88 mm
